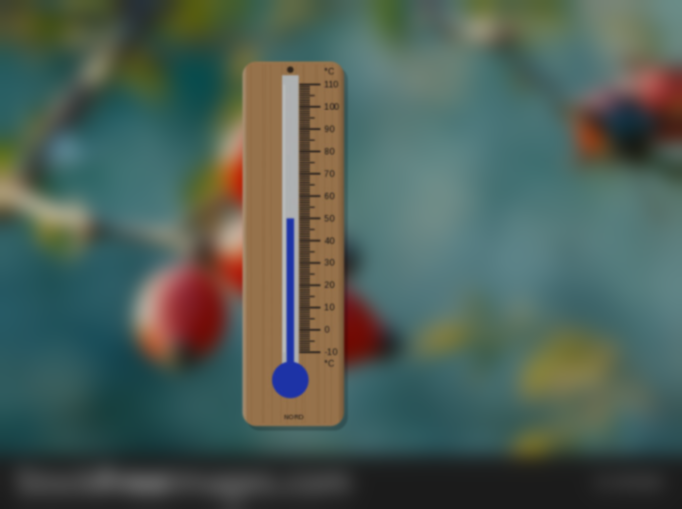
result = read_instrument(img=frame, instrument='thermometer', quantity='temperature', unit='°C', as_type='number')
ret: 50 °C
